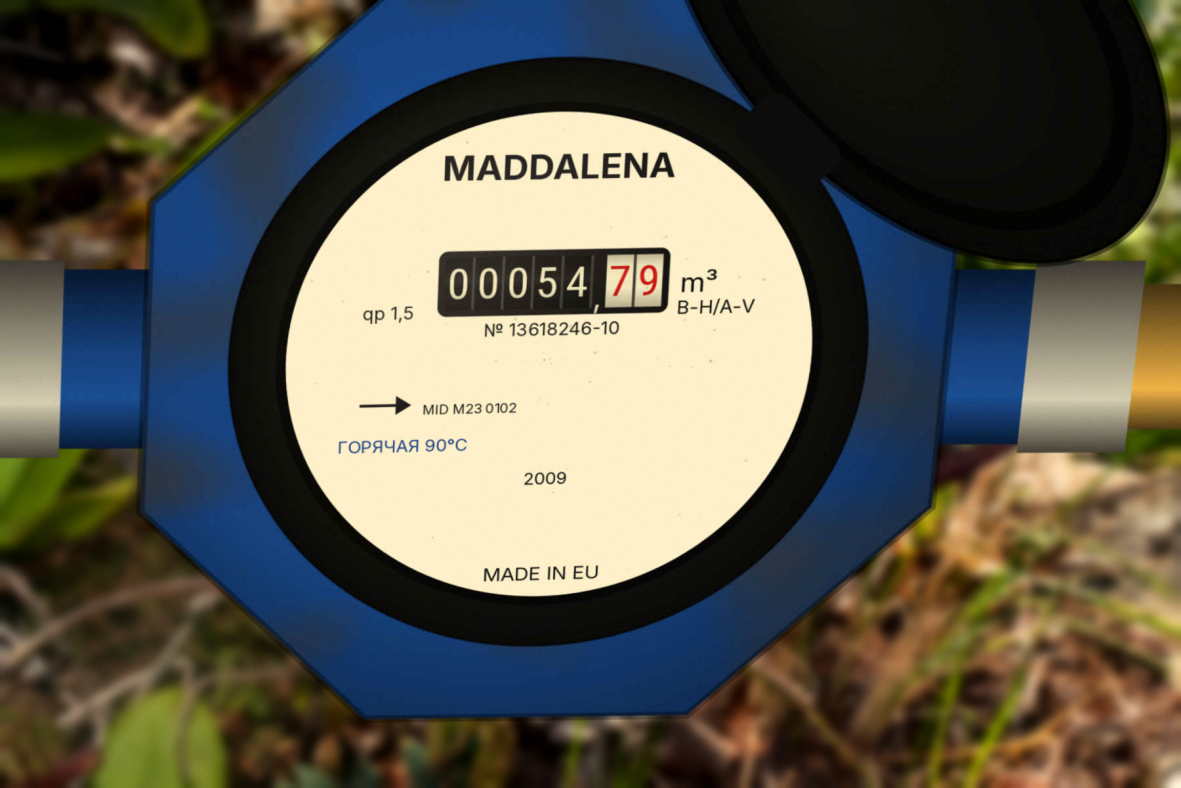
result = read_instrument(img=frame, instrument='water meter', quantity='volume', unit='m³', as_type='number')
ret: 54.79 m³
